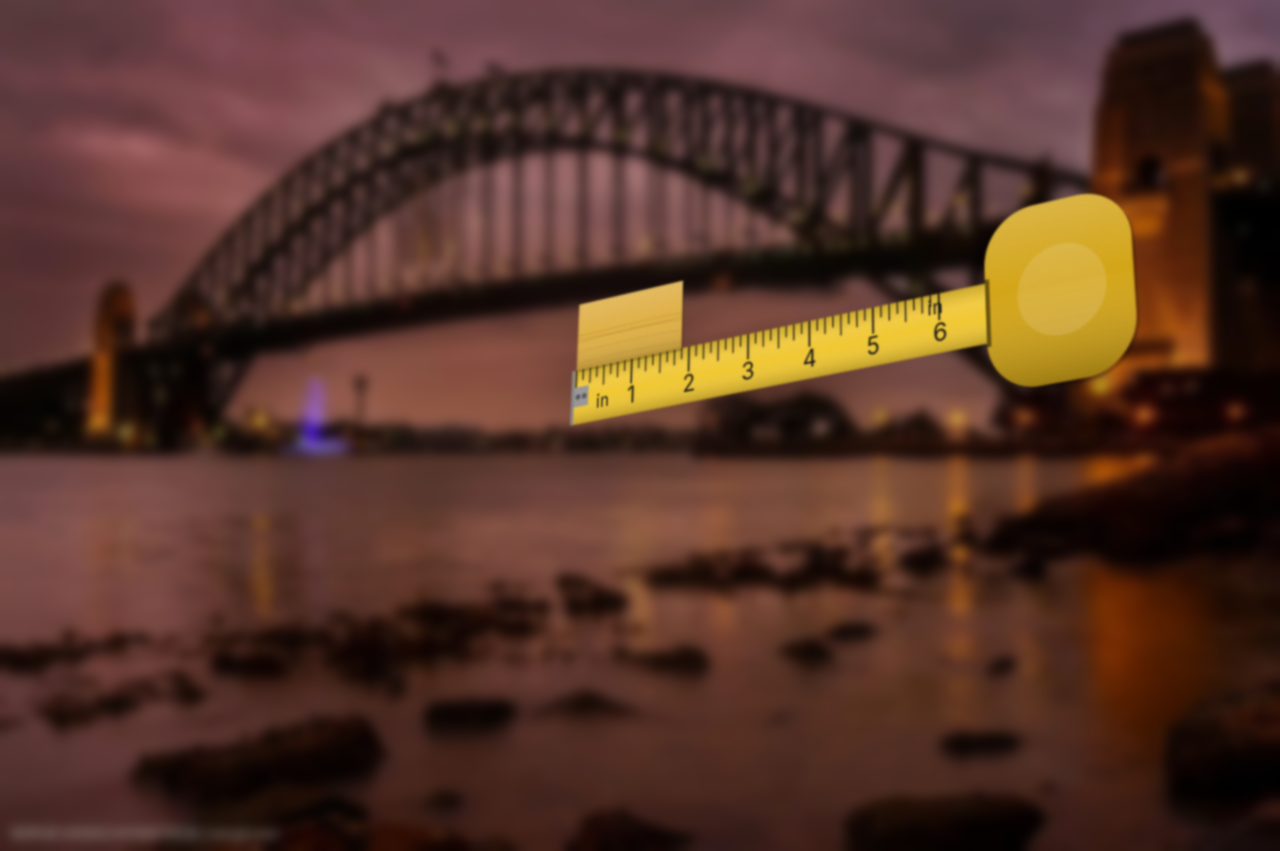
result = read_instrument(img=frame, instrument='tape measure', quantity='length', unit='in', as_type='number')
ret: 1.875 in
